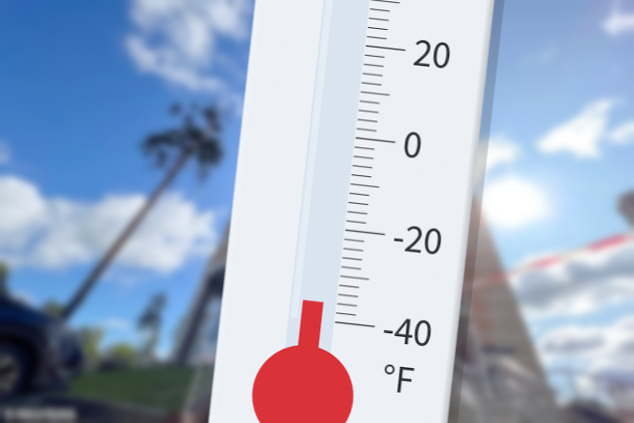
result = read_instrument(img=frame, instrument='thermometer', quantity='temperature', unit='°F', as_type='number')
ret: -36 °F
